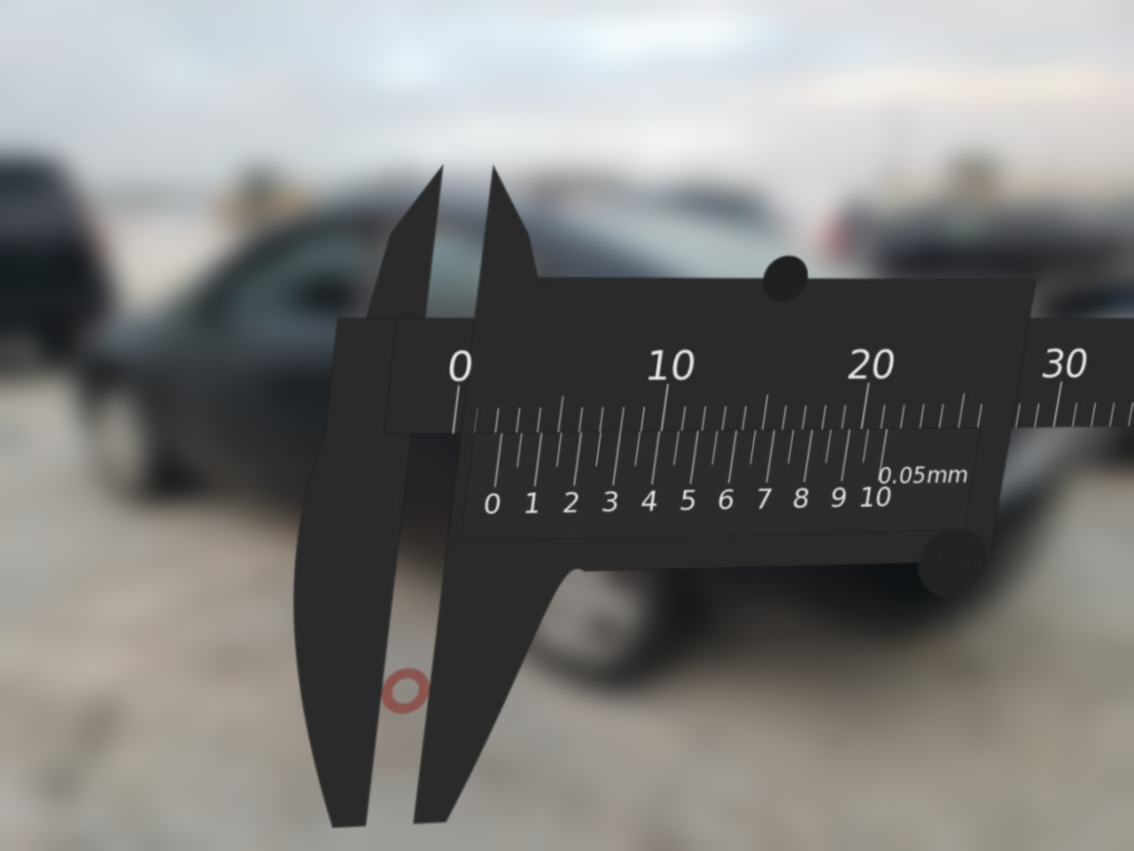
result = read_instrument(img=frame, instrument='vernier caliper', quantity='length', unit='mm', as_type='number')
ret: 2.3 mm
